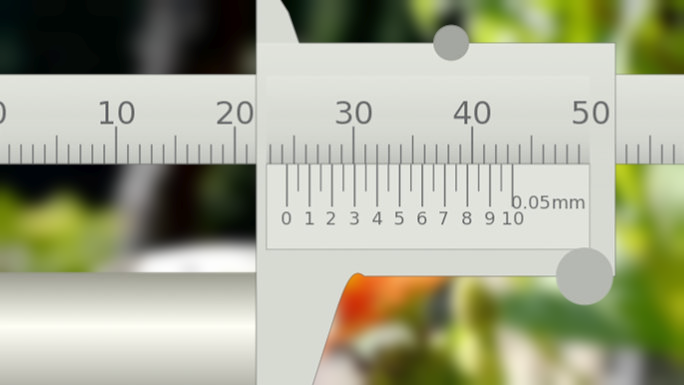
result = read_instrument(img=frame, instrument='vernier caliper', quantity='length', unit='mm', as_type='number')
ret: 24.4 mm
